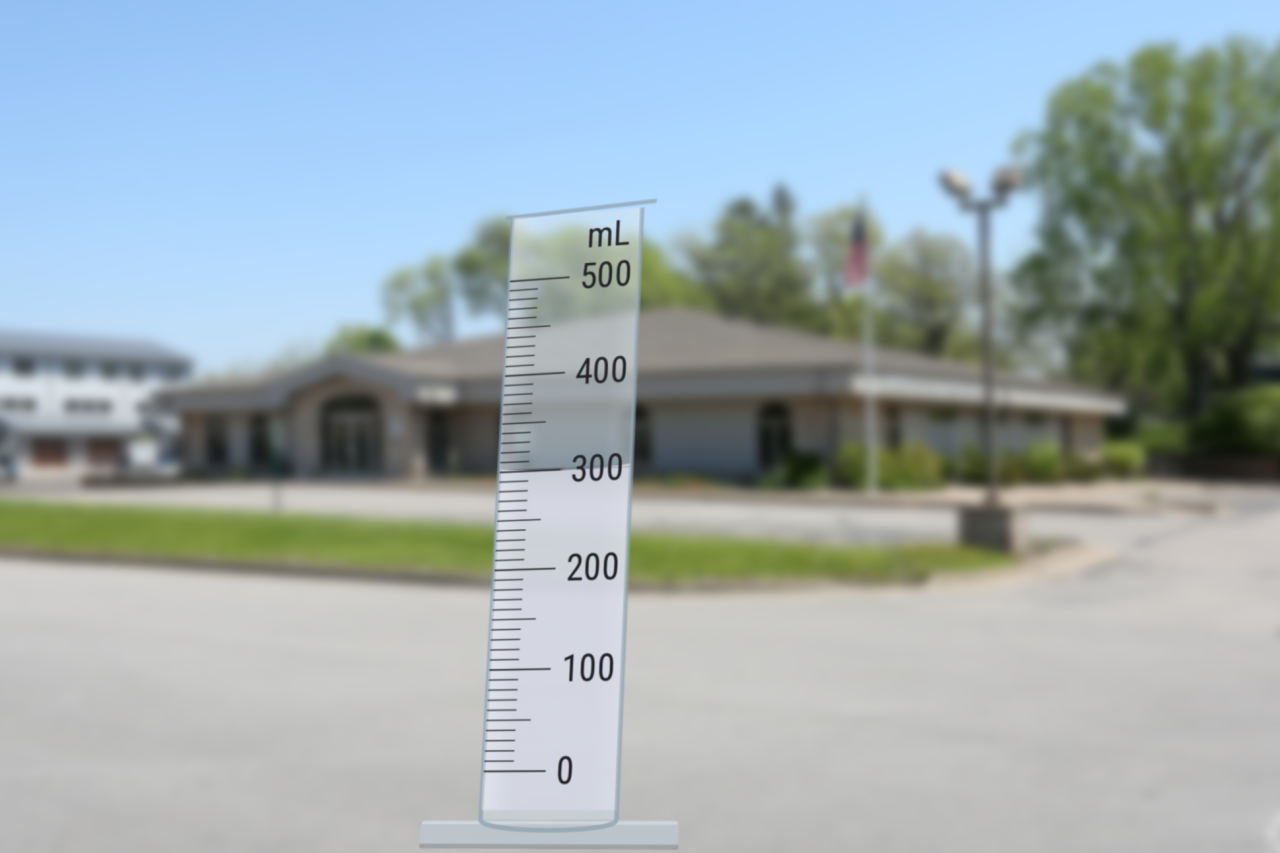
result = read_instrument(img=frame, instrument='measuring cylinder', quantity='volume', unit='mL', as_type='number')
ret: 300 mL
